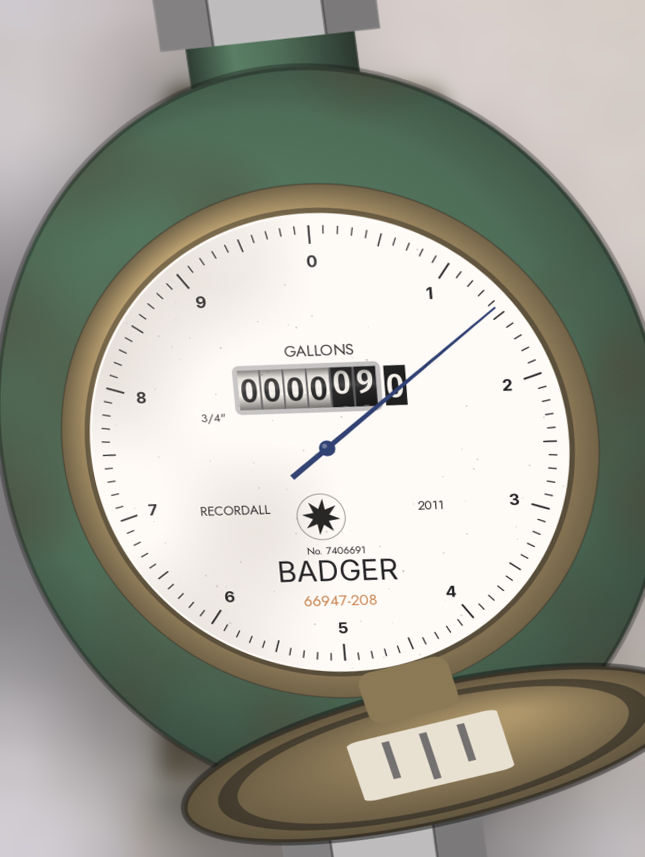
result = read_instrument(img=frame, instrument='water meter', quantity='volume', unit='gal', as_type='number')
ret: 91.4 gal
